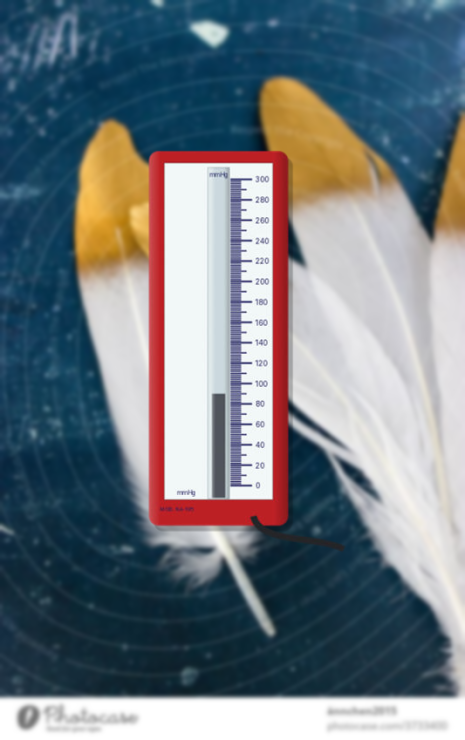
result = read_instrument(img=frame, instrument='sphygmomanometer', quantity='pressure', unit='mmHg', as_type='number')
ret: 90 mmHg
